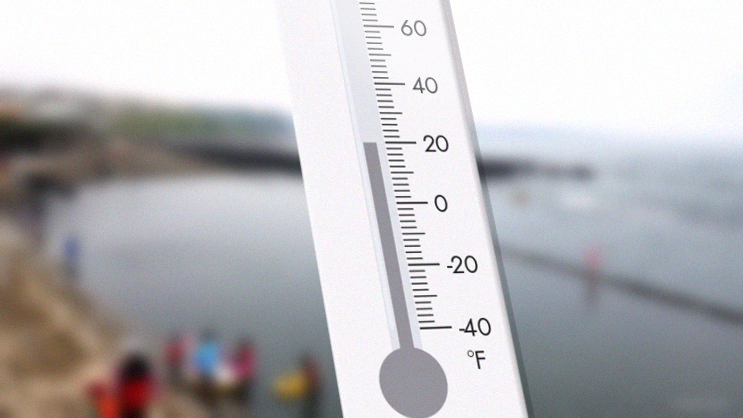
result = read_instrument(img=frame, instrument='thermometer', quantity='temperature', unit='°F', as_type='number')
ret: 20 °F
